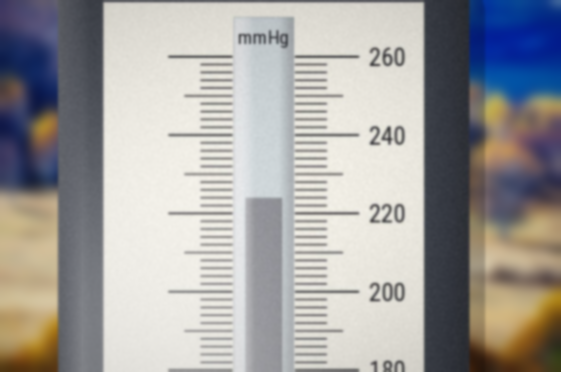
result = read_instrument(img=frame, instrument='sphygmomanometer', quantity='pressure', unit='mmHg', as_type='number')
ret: 224 mmHg
